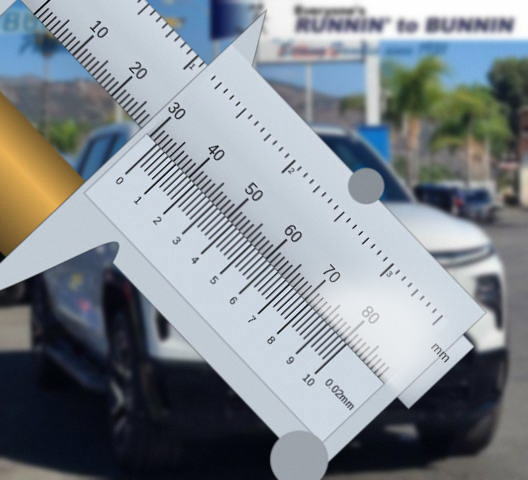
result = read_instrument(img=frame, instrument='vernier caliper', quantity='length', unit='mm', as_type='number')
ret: 31.8 mm
